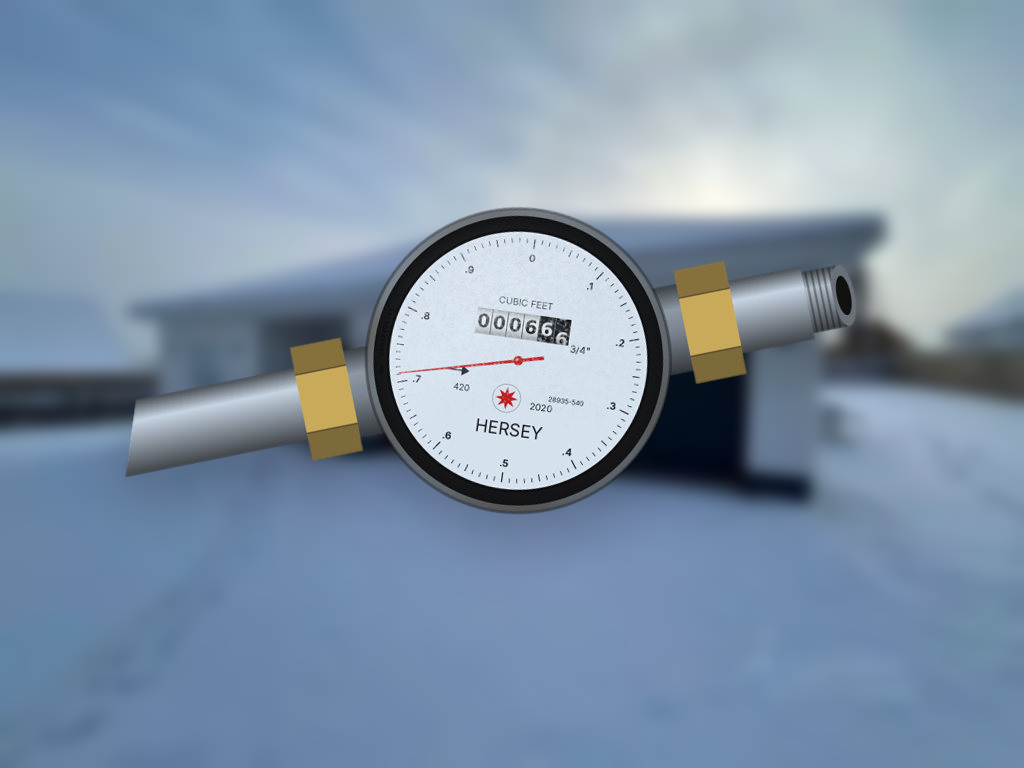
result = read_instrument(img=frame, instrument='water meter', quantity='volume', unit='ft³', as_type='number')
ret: 665.71 ft³
